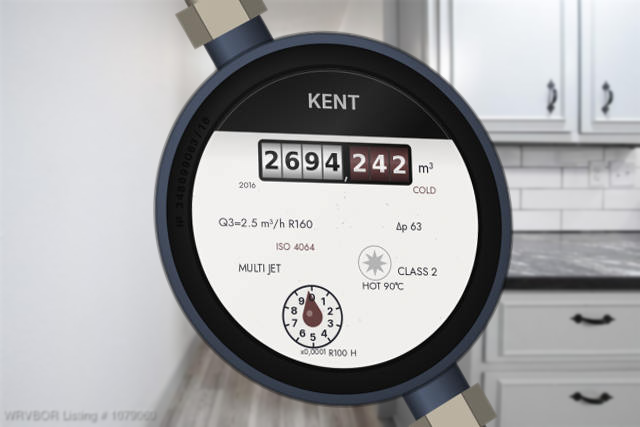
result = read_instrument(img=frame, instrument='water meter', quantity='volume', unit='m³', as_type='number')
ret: 2694.2419 m³
